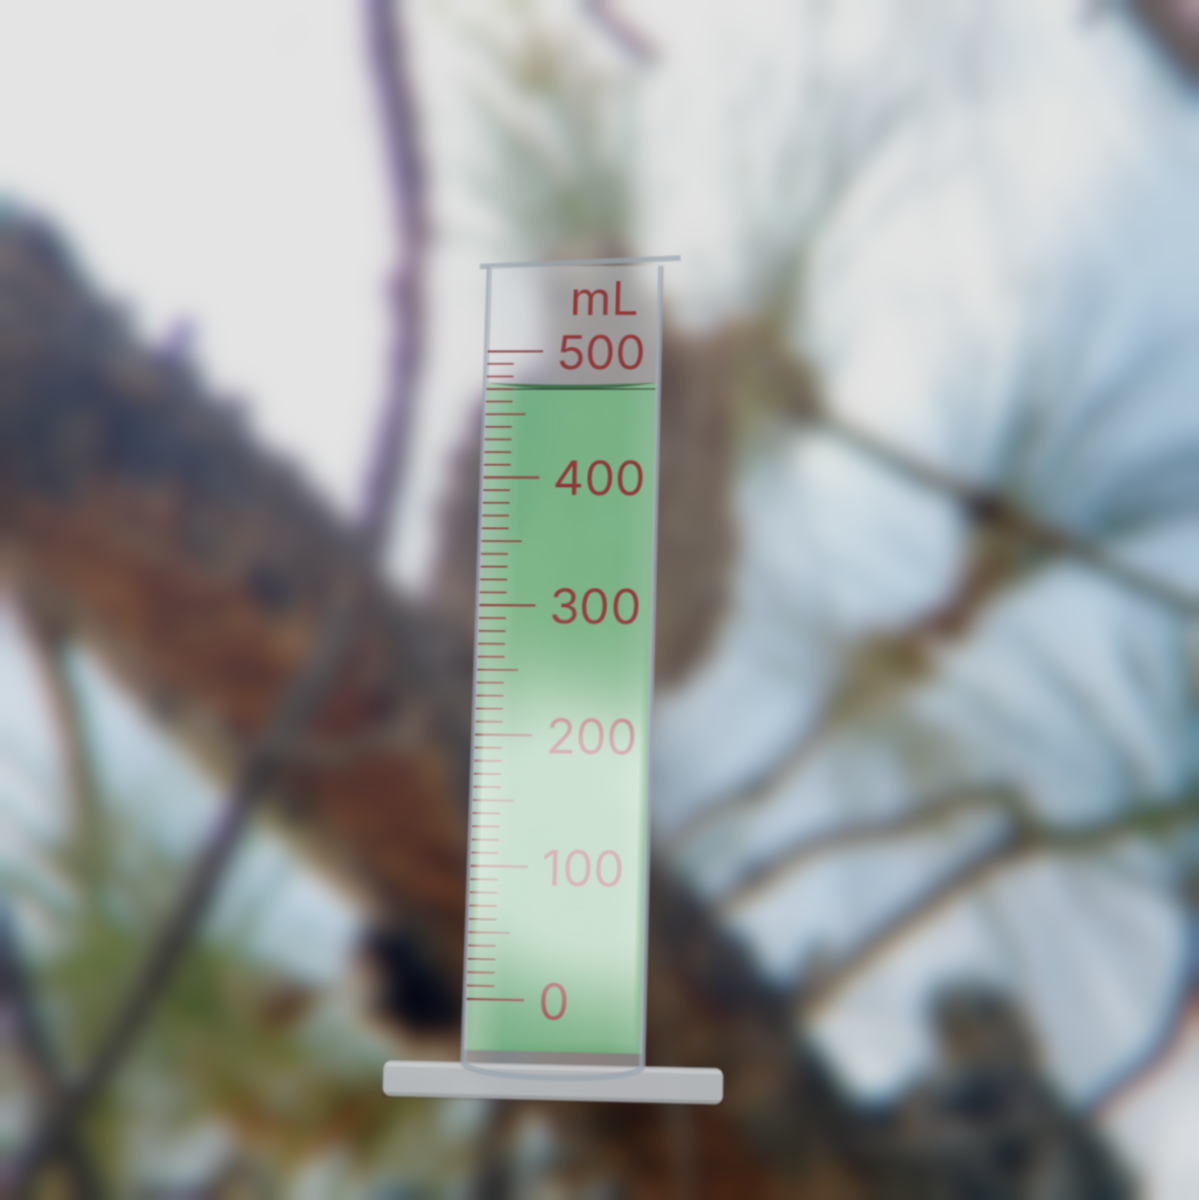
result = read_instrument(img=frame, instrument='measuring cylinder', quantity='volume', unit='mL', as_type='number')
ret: 470 mL
